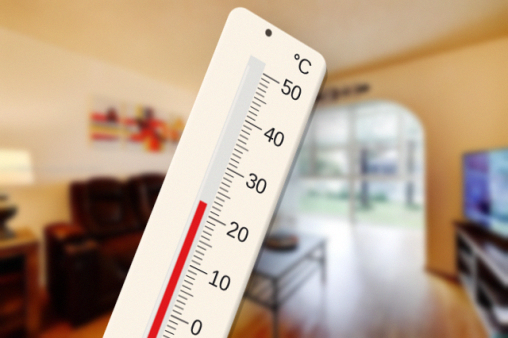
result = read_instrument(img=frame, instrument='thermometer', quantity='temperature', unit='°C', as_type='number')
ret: 22 °C
